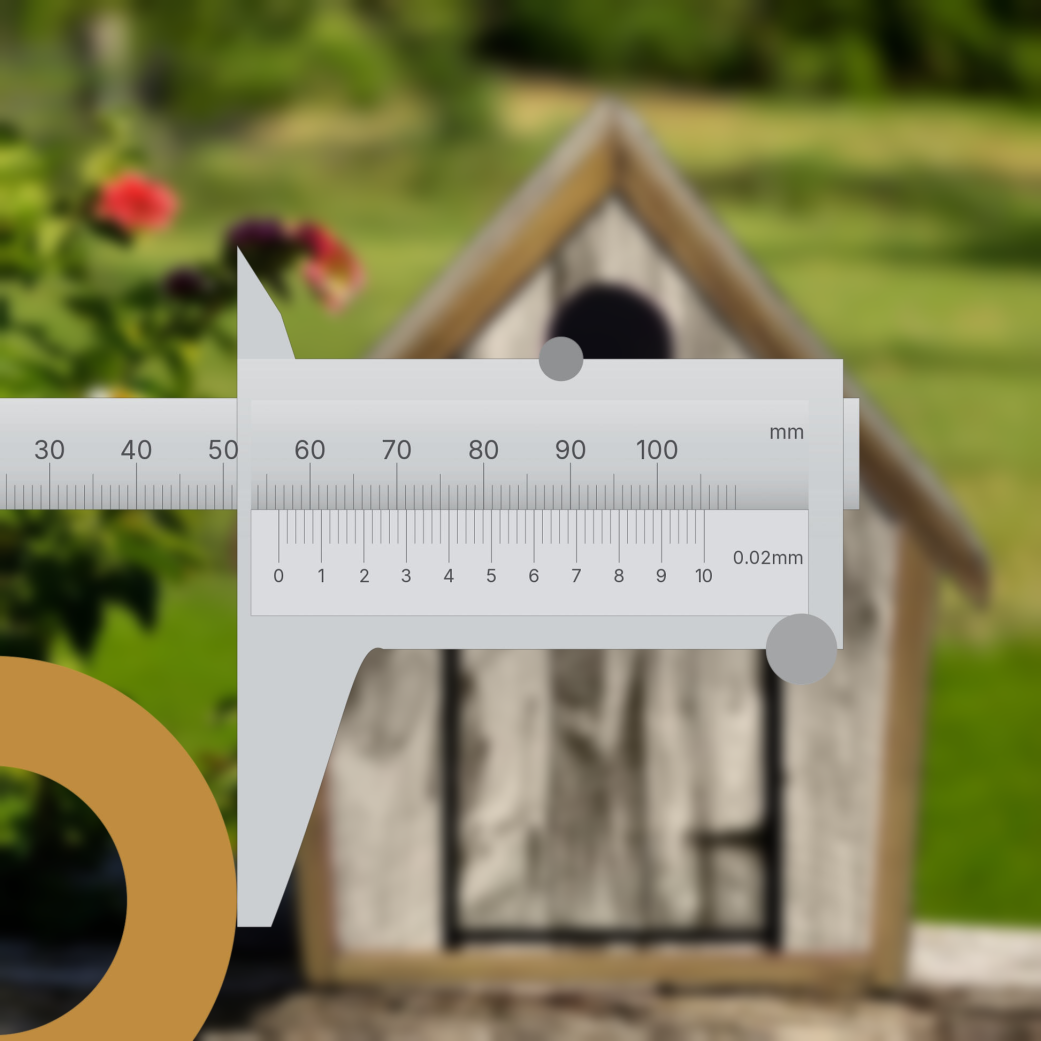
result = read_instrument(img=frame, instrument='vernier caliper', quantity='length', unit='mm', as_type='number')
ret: 56.4 mm
